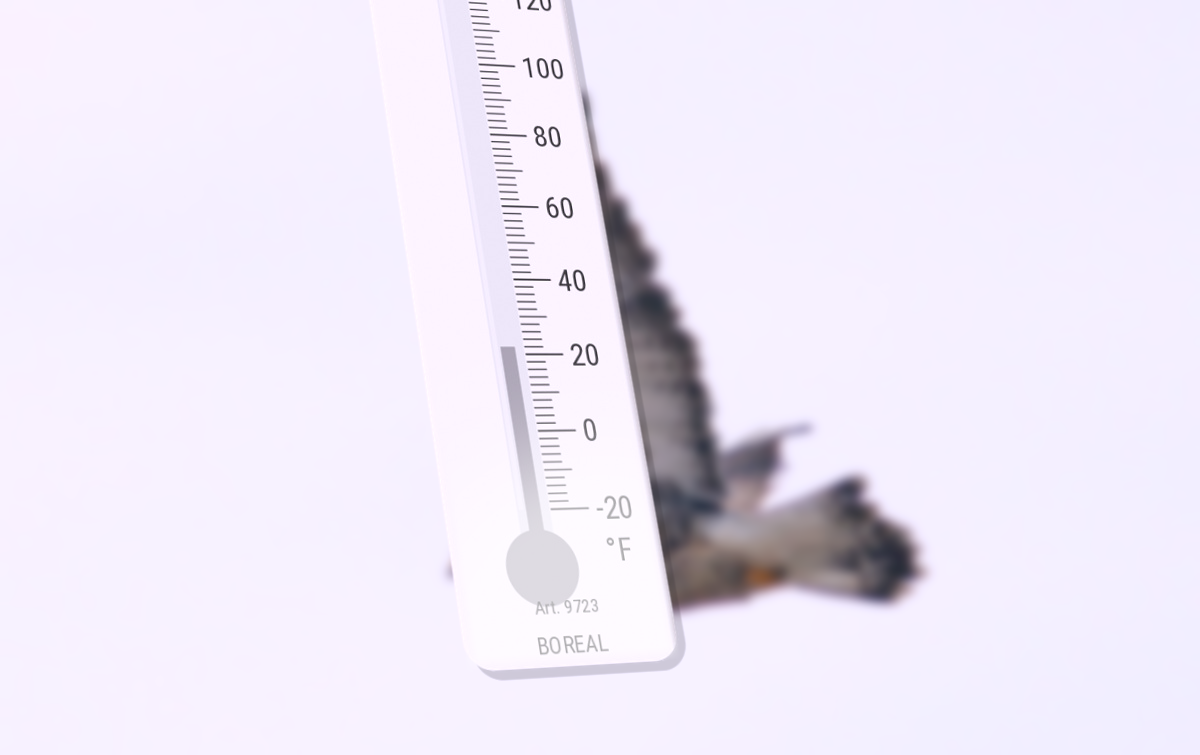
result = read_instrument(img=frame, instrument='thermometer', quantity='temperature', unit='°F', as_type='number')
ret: 22 °F
